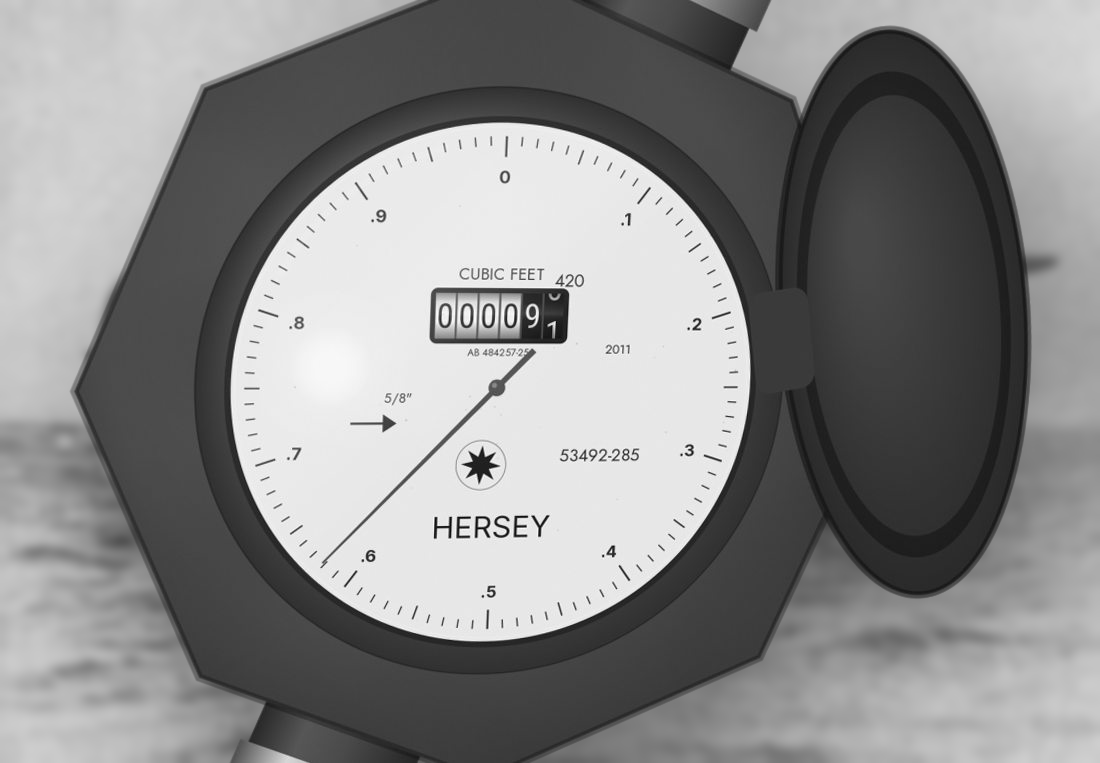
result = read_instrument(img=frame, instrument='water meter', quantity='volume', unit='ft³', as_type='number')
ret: 90.62 ft³
